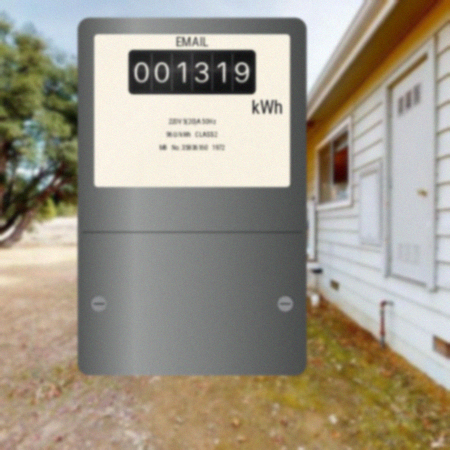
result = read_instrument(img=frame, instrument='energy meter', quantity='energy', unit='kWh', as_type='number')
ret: 1319 kWh
